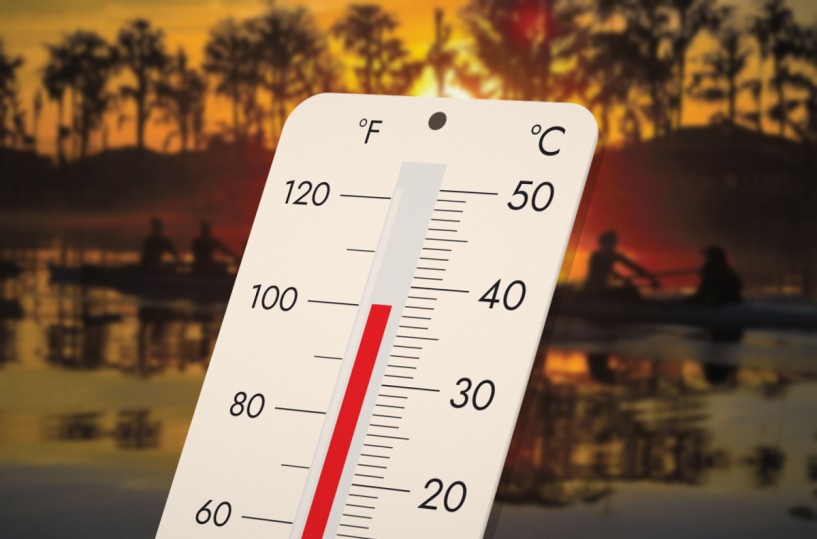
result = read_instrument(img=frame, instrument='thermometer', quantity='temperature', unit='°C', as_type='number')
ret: 38 °C
